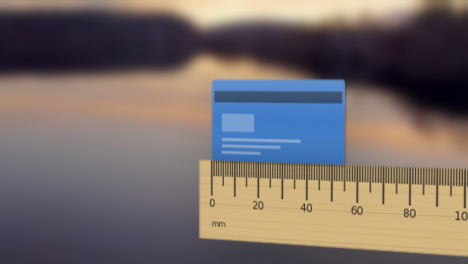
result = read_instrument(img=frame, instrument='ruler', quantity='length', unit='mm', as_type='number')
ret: 55 mm
